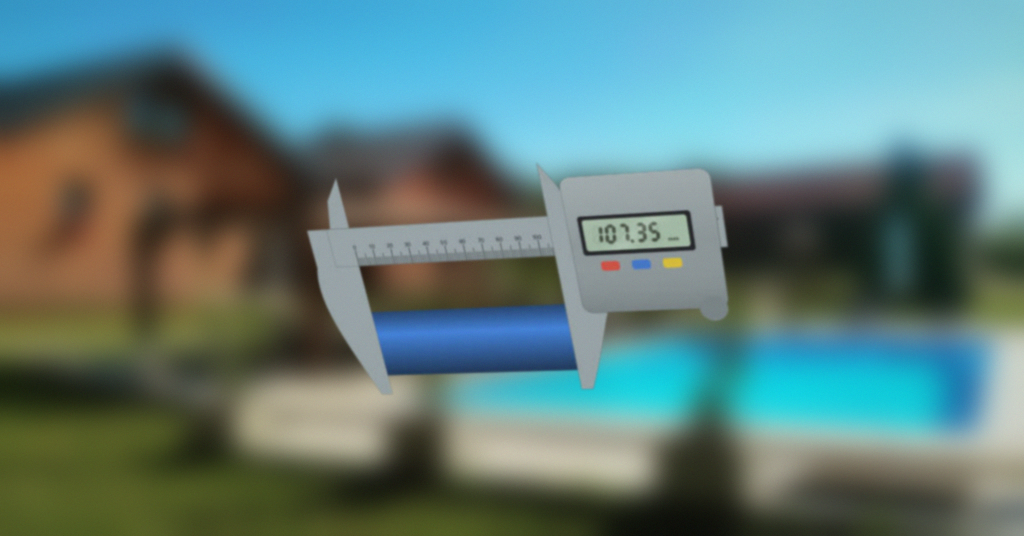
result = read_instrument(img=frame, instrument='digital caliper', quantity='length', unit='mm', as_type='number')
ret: 107.35 mm
